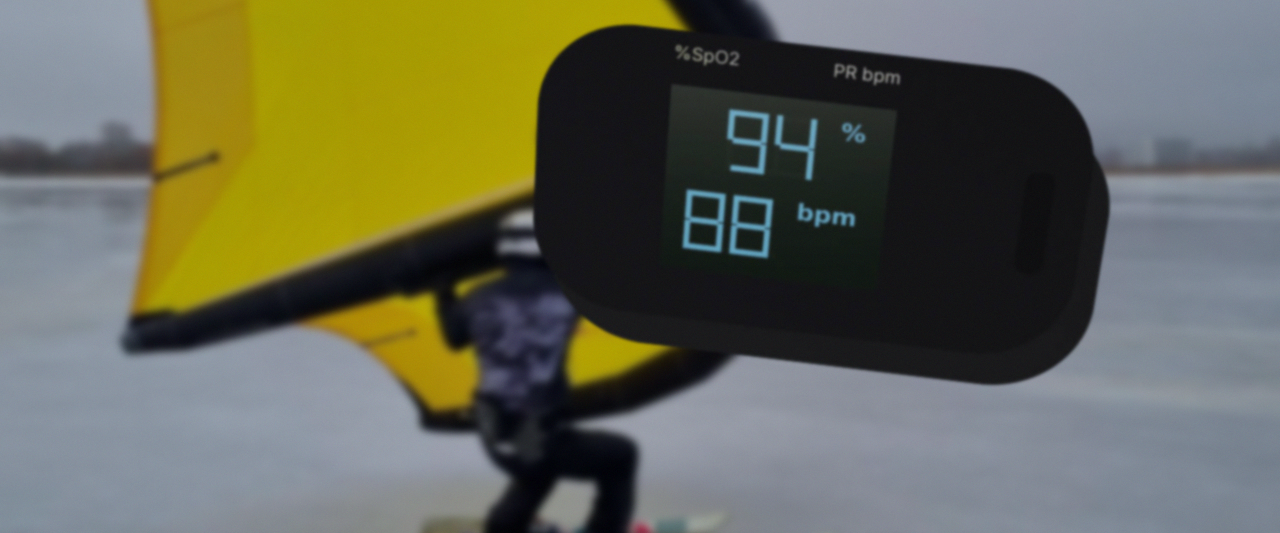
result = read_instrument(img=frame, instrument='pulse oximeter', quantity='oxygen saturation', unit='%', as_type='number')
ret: 94 %
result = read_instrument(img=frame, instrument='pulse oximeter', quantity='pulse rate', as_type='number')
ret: 88 bpm
